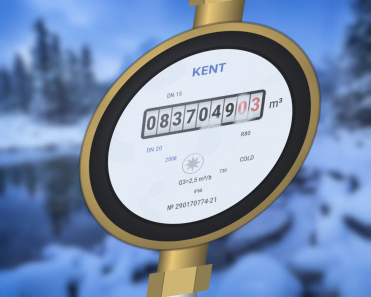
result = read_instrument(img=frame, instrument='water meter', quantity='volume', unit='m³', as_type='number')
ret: 837049.03 m³
